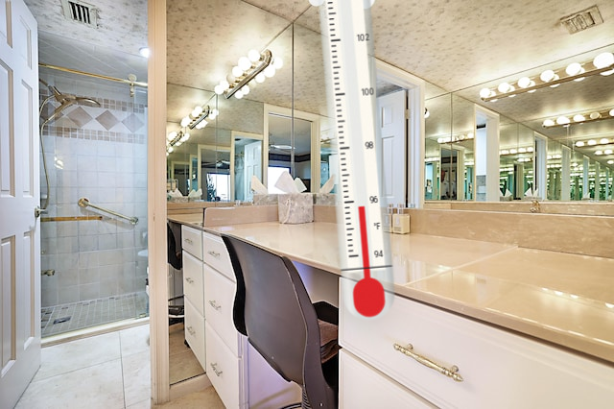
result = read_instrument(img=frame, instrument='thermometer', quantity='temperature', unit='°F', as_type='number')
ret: 95.8 °F
